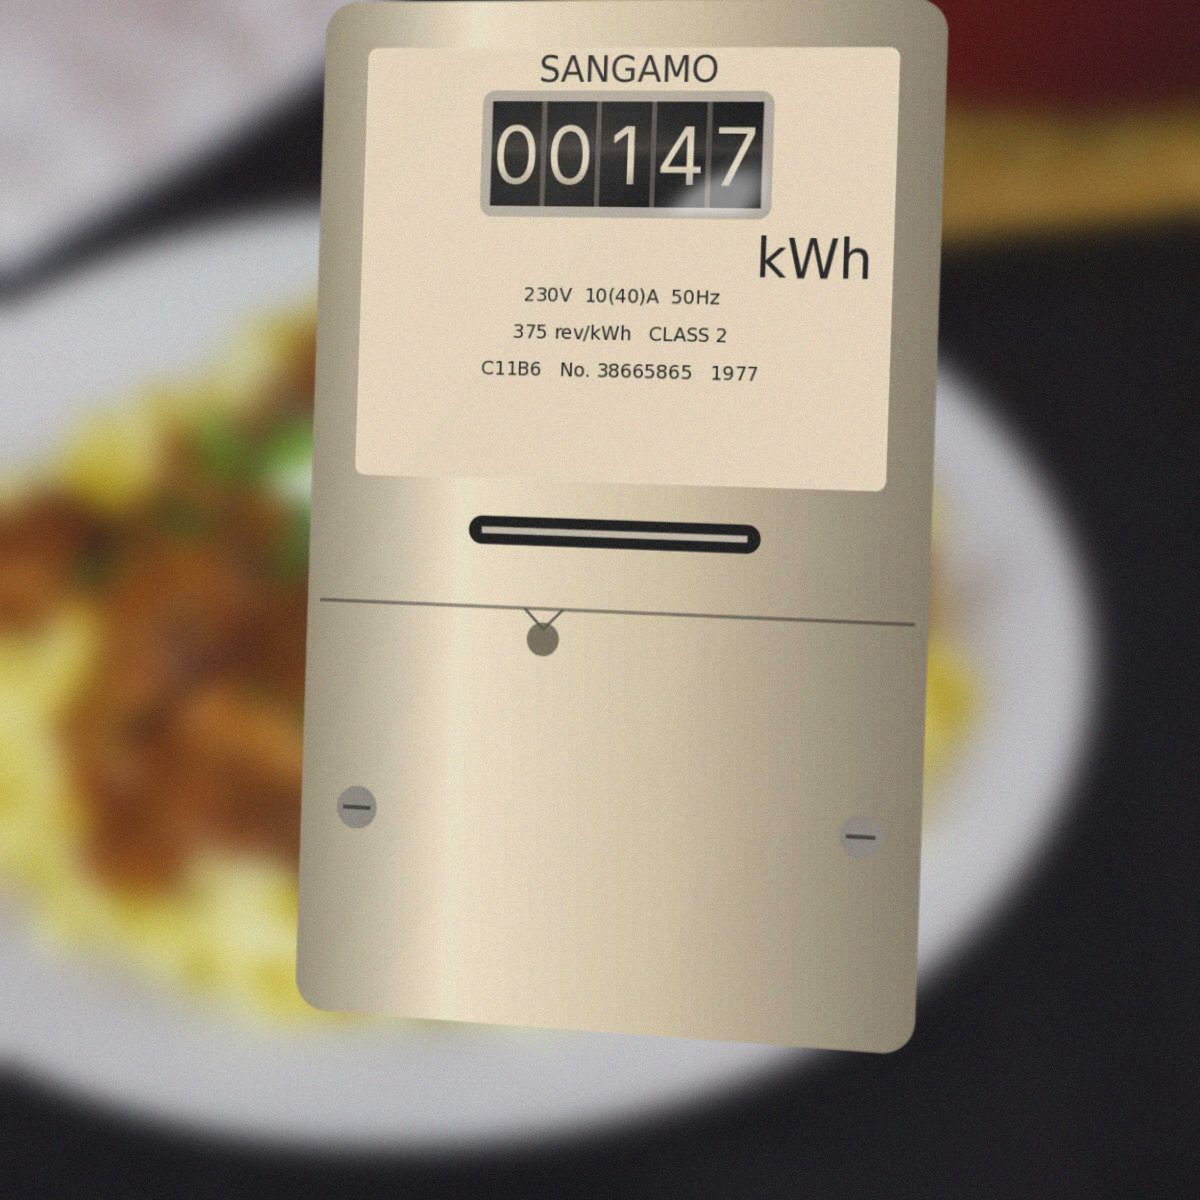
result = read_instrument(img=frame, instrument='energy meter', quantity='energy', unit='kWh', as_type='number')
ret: 147 kWh
